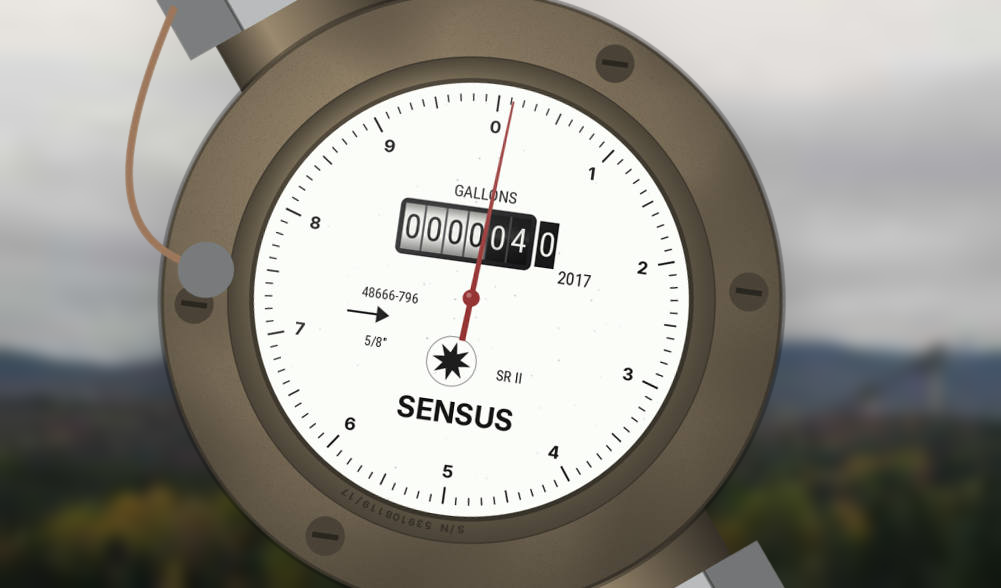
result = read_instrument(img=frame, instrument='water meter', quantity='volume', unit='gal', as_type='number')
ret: 40.1 gal
